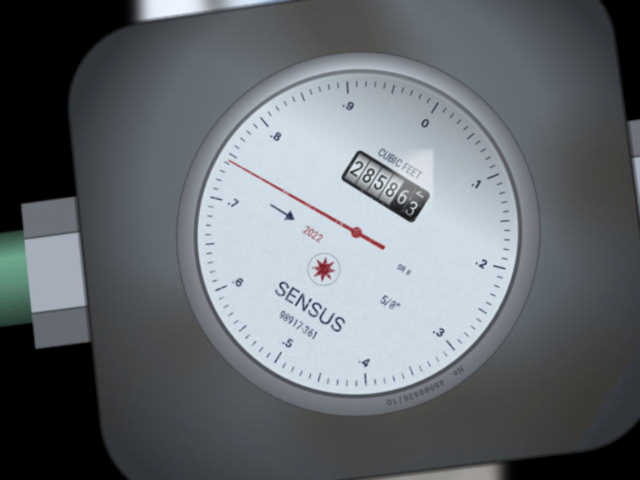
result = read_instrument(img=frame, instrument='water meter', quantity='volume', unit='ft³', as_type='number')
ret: 285862.74 ft³
